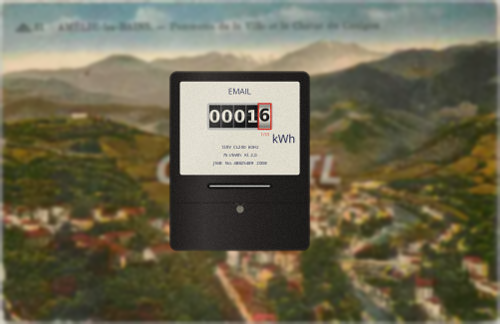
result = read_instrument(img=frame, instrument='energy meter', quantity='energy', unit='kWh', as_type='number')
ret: 1.6 kWh
